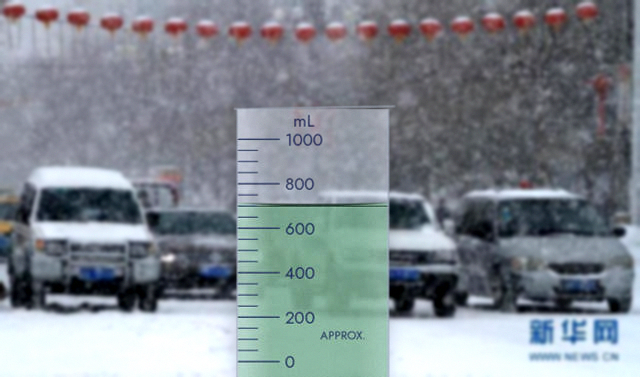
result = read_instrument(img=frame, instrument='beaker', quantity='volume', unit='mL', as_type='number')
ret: 700 mL
